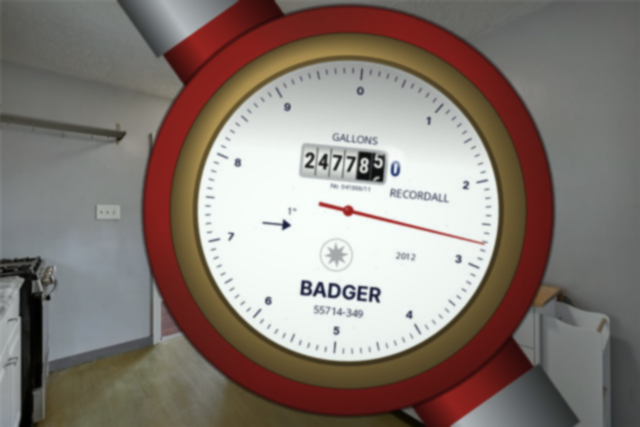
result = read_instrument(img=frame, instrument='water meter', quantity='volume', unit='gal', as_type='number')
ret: 2477852.7 gal
